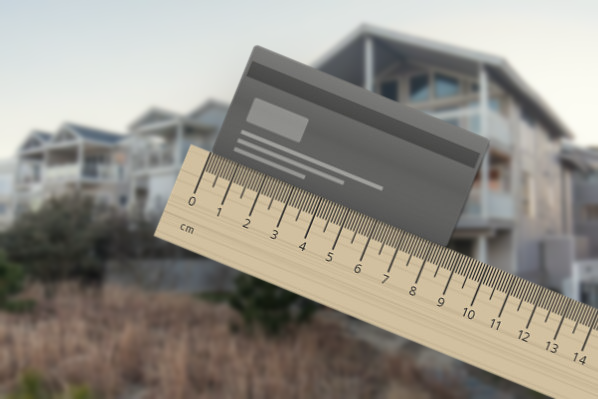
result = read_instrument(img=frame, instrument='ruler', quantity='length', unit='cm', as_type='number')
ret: 8.5 cm
